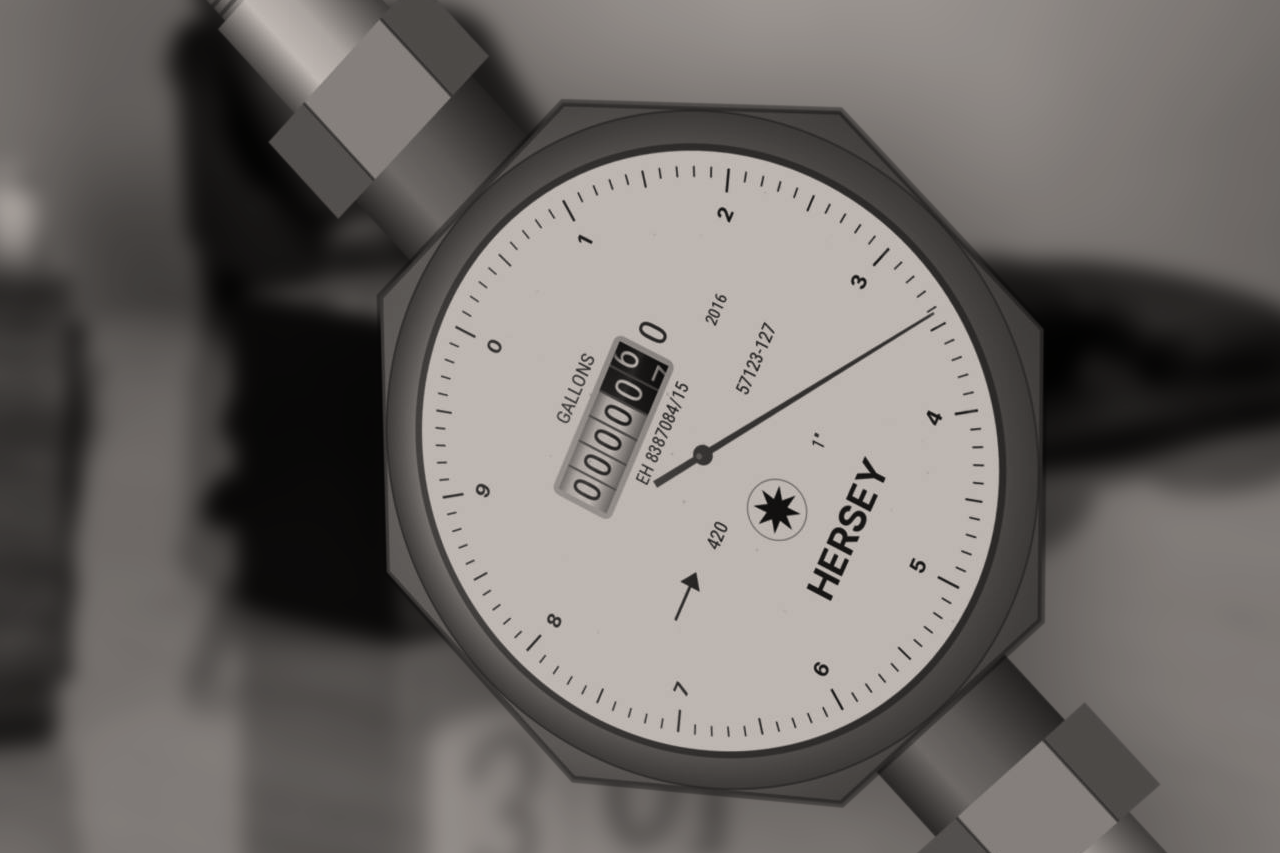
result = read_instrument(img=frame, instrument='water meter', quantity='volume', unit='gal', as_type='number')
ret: 63.4 gal
